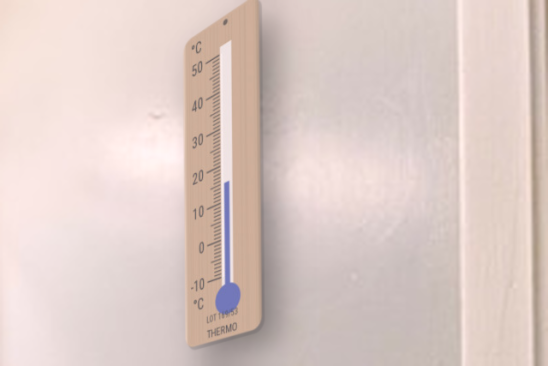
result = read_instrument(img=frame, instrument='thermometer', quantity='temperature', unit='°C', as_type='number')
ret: 15 °C
